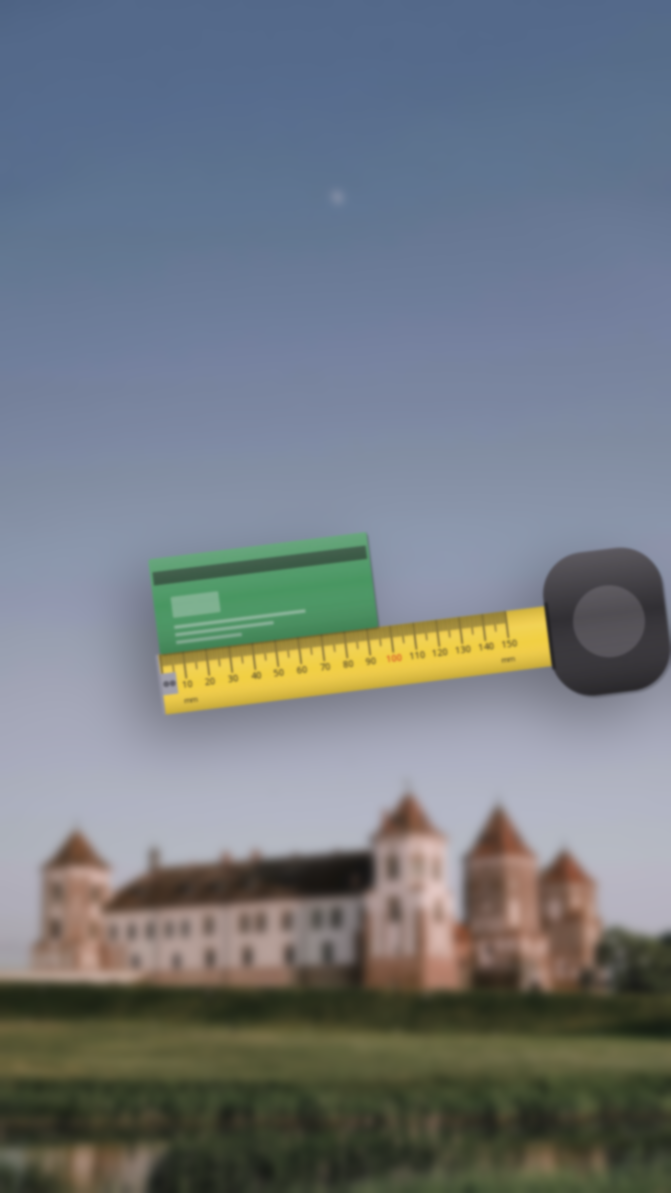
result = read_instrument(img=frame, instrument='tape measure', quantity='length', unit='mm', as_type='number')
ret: 95 mm
